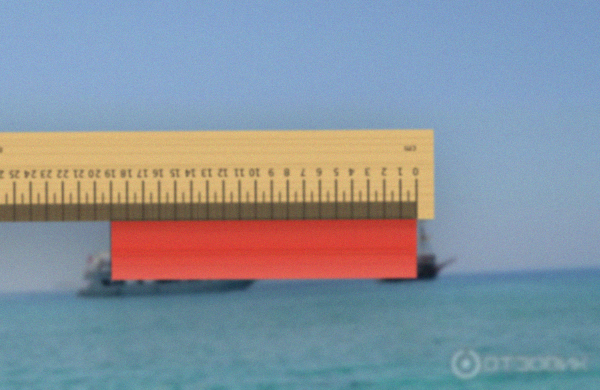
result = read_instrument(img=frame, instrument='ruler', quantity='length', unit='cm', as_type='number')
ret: 19 cm
